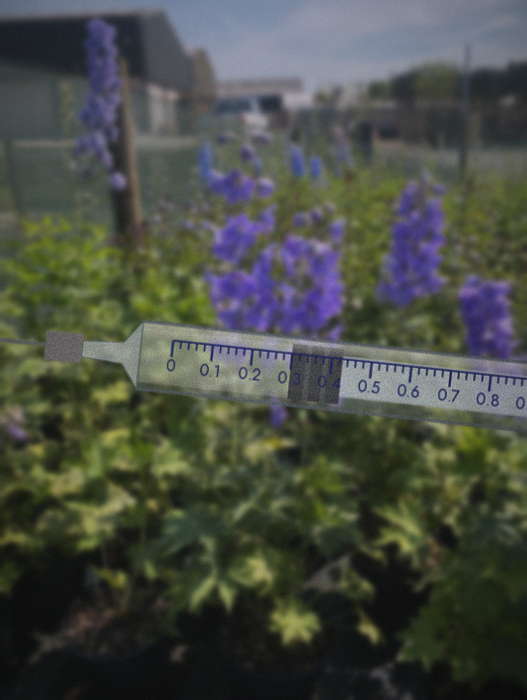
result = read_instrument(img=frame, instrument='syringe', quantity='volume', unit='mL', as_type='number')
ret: 0.3 mL
